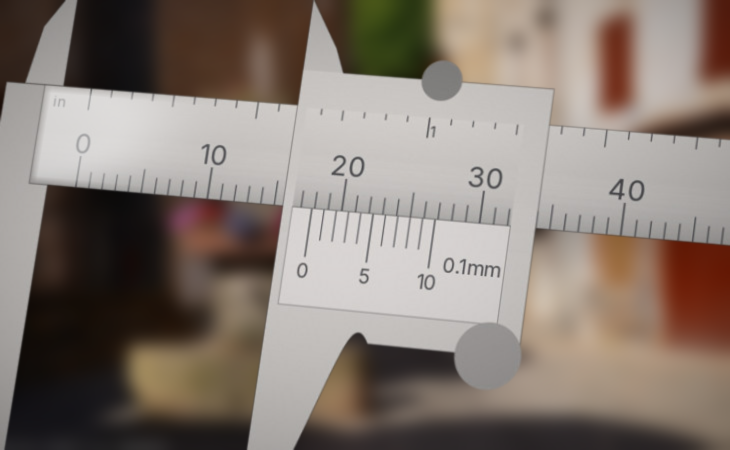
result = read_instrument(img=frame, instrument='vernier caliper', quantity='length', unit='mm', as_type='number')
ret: 17.8 mm
